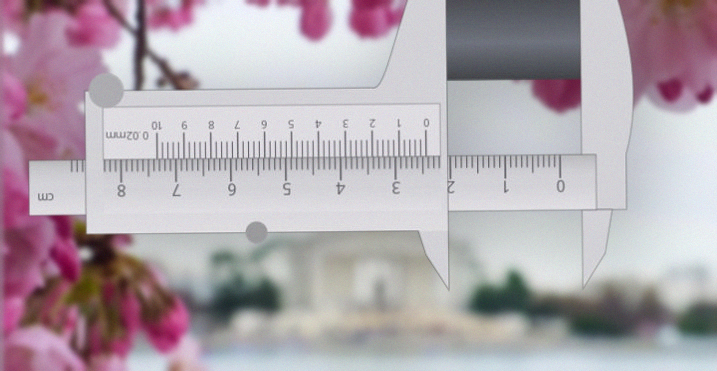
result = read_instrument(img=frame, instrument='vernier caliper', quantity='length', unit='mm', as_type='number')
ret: 24.4 mm
